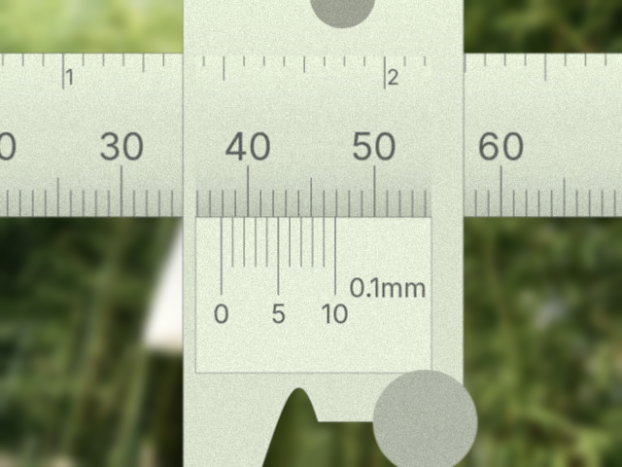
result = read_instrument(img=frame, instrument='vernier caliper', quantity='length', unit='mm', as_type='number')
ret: 37.9 mm
